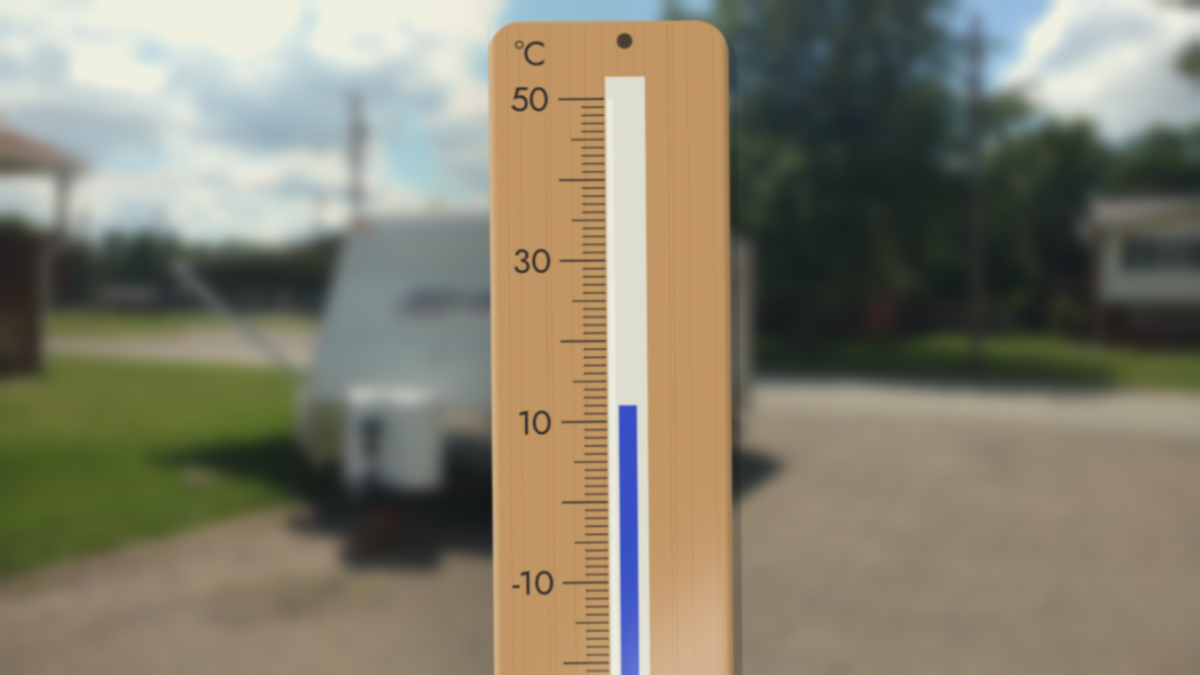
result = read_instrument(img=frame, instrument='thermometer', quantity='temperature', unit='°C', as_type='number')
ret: 12 °C
